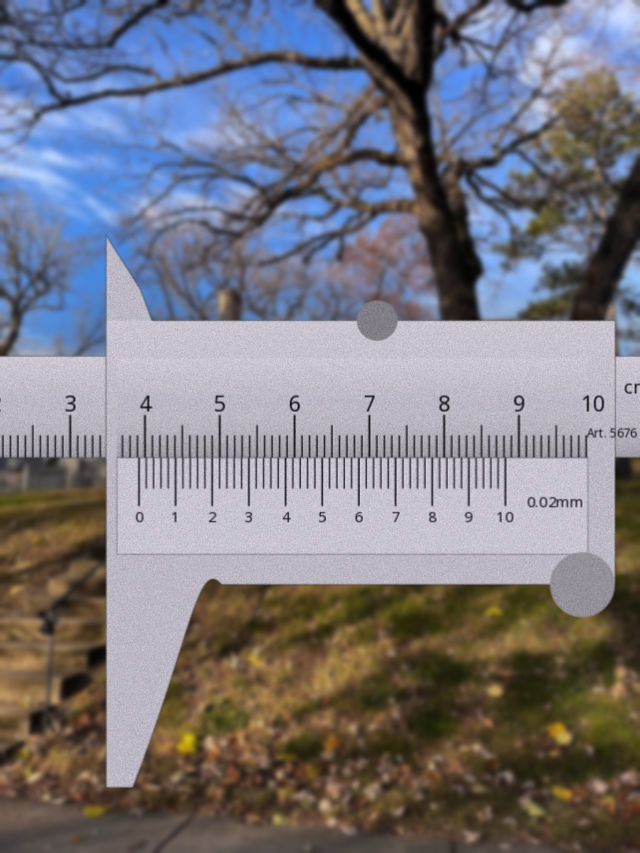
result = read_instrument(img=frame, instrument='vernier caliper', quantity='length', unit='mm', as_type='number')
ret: 39.2 mm
